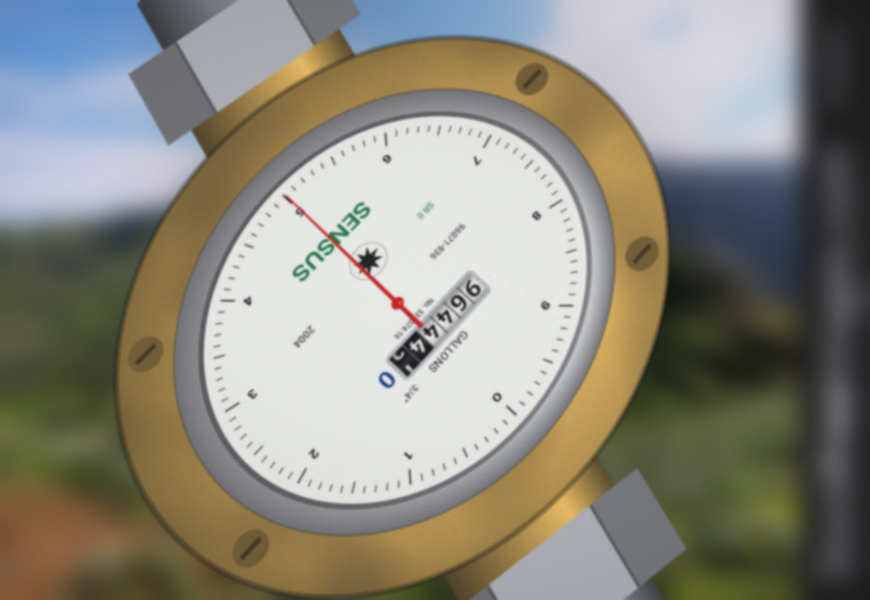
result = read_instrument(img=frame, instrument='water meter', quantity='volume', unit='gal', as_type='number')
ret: 9644415.0 gal
